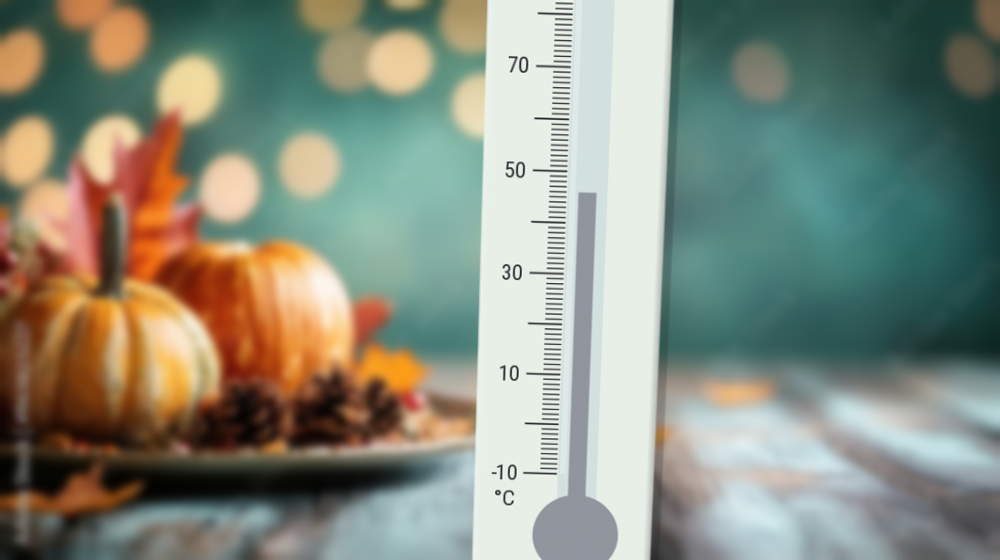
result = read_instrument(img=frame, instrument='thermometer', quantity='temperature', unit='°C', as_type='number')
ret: 46 °C
